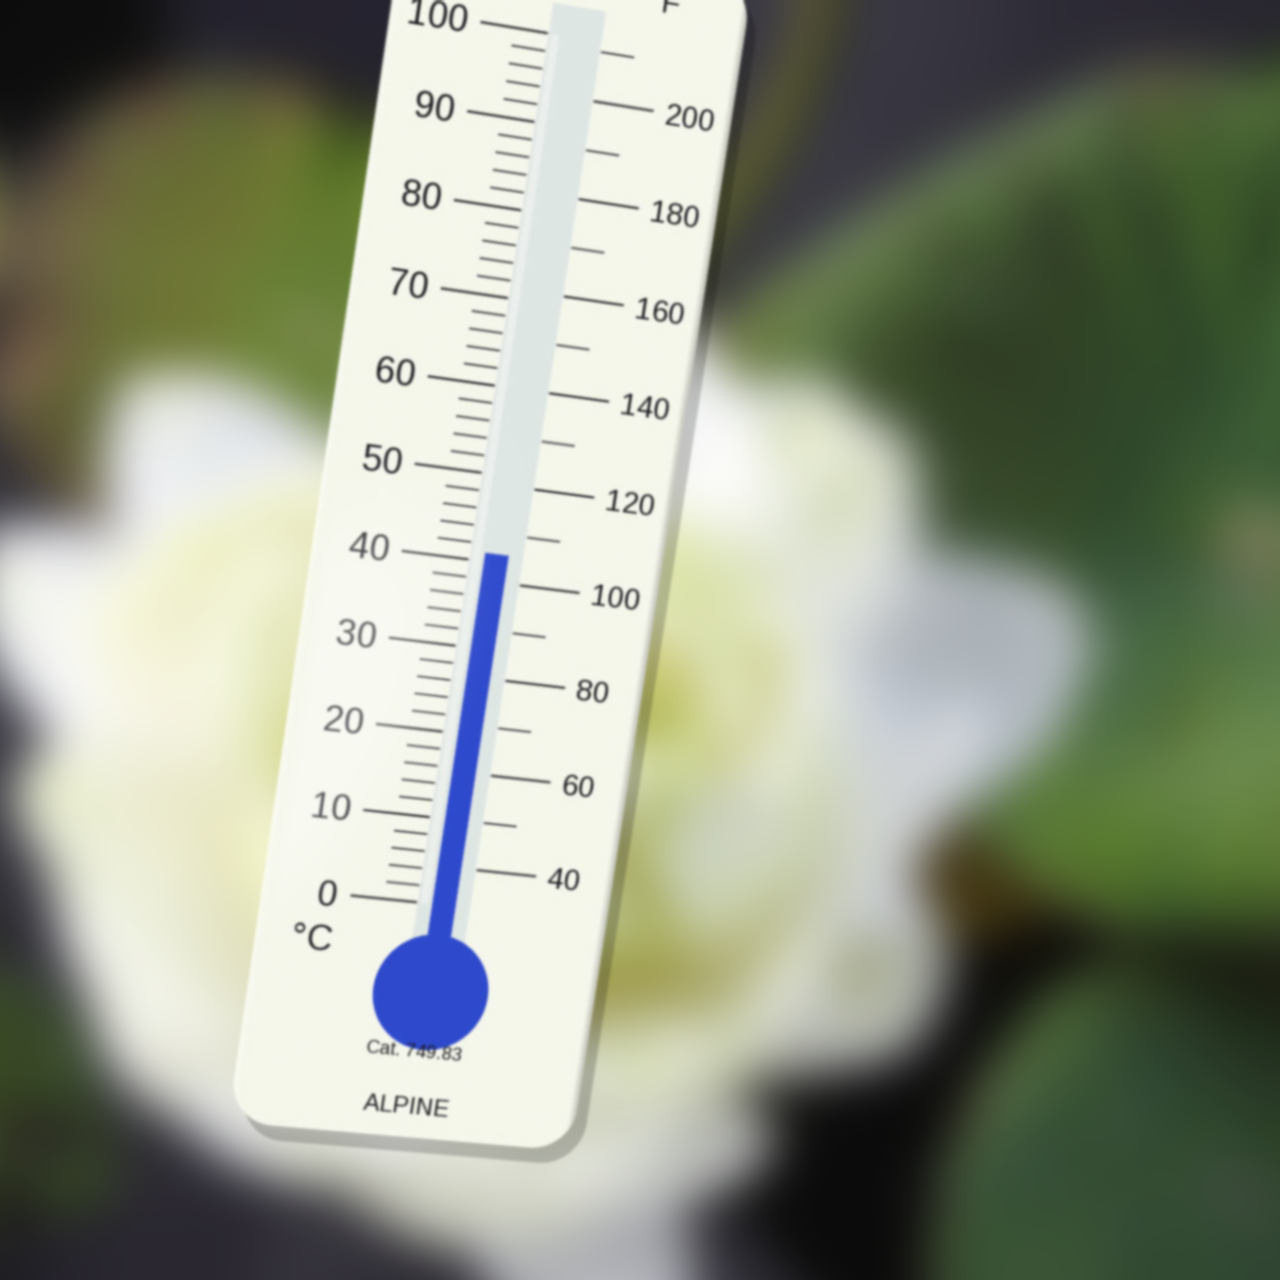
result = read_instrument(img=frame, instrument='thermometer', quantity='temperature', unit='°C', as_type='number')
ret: 41 °C
